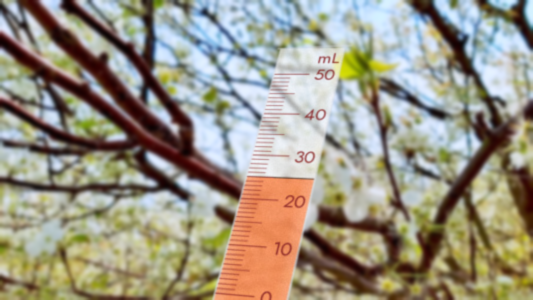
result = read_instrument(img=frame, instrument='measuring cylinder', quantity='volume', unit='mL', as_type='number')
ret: 25 mL
